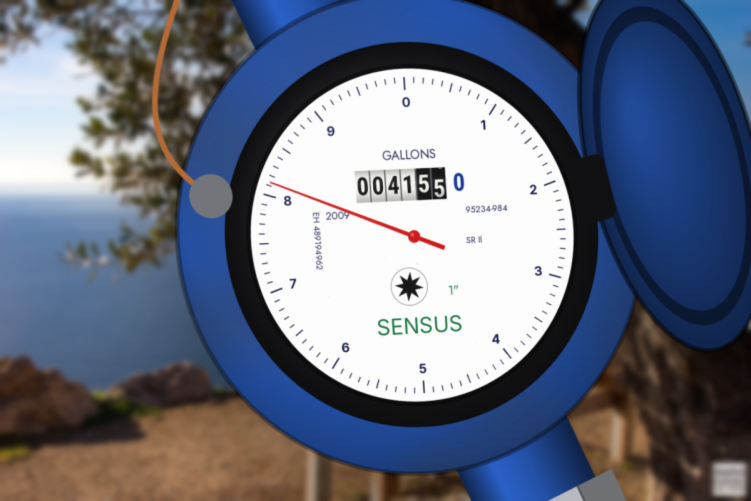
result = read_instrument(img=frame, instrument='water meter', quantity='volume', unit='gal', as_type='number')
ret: 41548.1 gal
